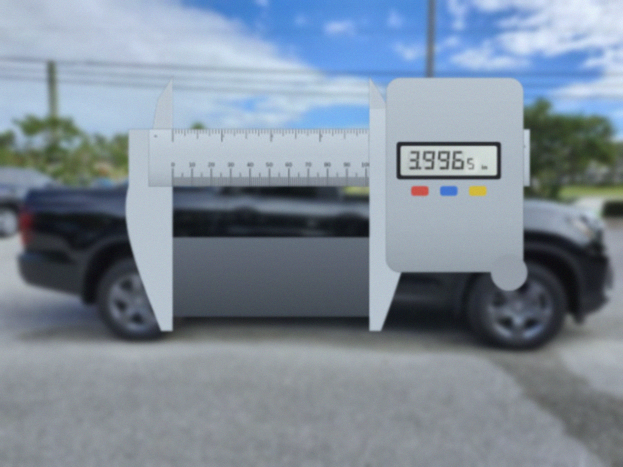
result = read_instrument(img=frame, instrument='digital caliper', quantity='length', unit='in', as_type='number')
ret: 3.9965 in
